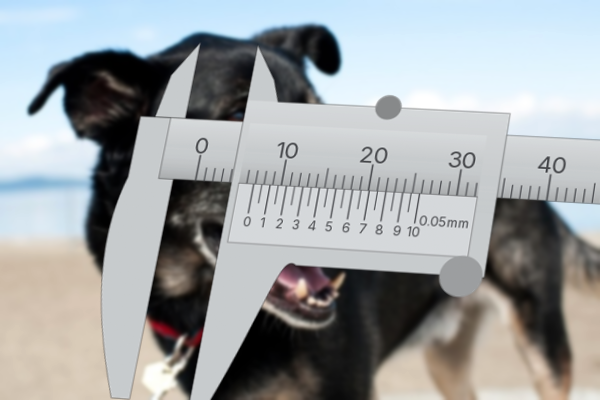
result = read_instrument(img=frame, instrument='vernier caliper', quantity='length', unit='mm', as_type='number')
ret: 6.8 mm
